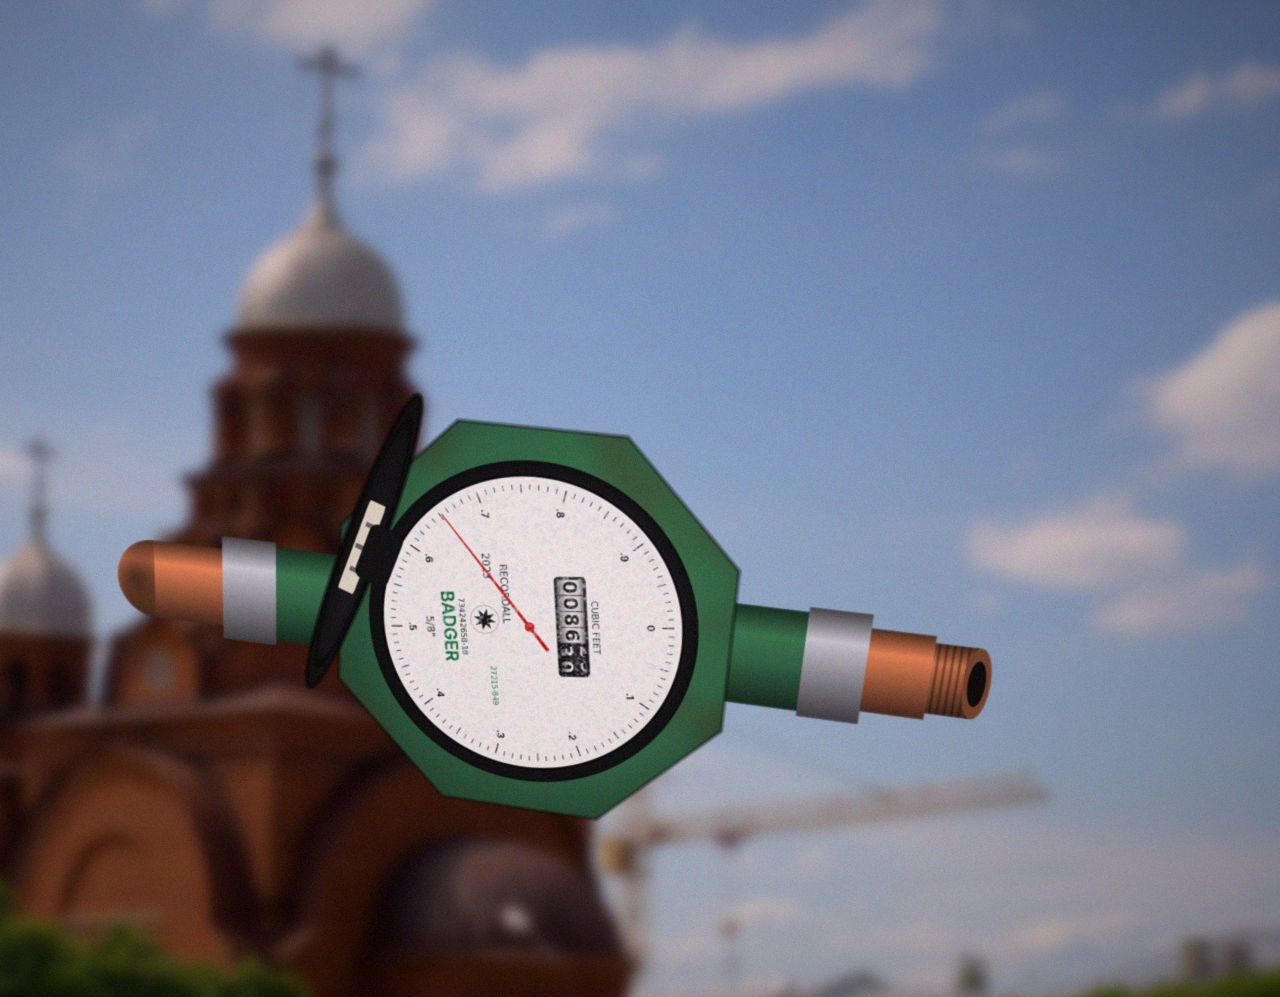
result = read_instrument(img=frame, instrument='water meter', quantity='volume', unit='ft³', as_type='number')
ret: 8629.65 ft³
